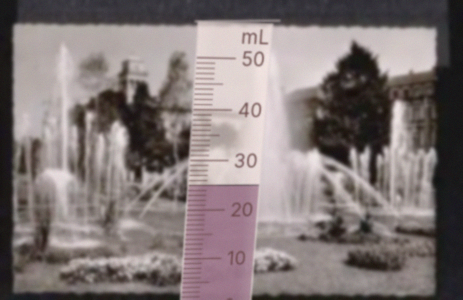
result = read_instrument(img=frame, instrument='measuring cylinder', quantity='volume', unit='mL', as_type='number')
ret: 25 mL
